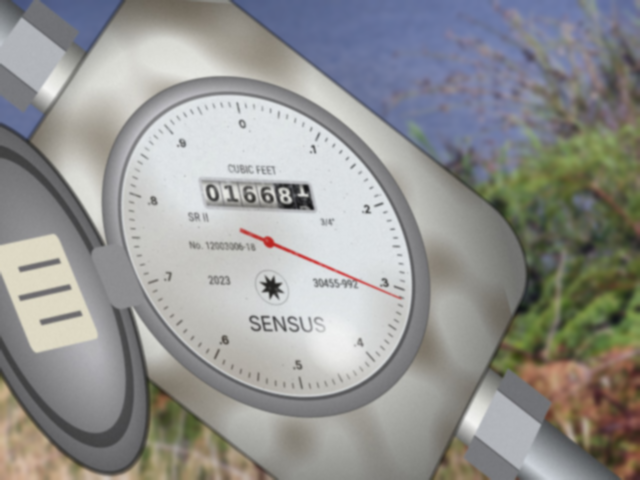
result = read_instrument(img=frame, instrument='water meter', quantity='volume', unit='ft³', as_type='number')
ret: 16681.31 ft³
